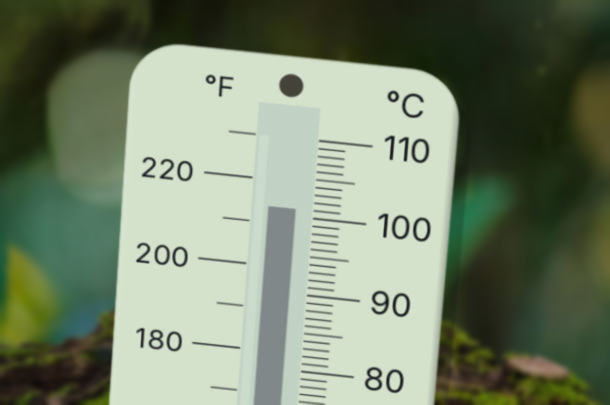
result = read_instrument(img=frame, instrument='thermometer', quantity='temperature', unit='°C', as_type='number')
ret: 101 °C
